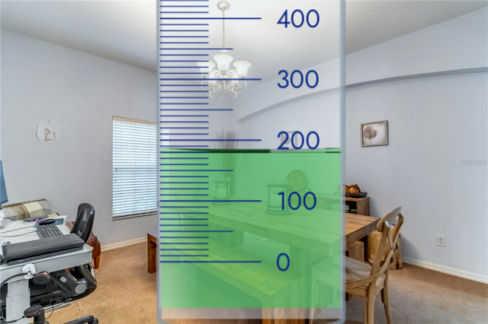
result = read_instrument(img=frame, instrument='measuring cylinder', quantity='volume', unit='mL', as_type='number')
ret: 180 mL
